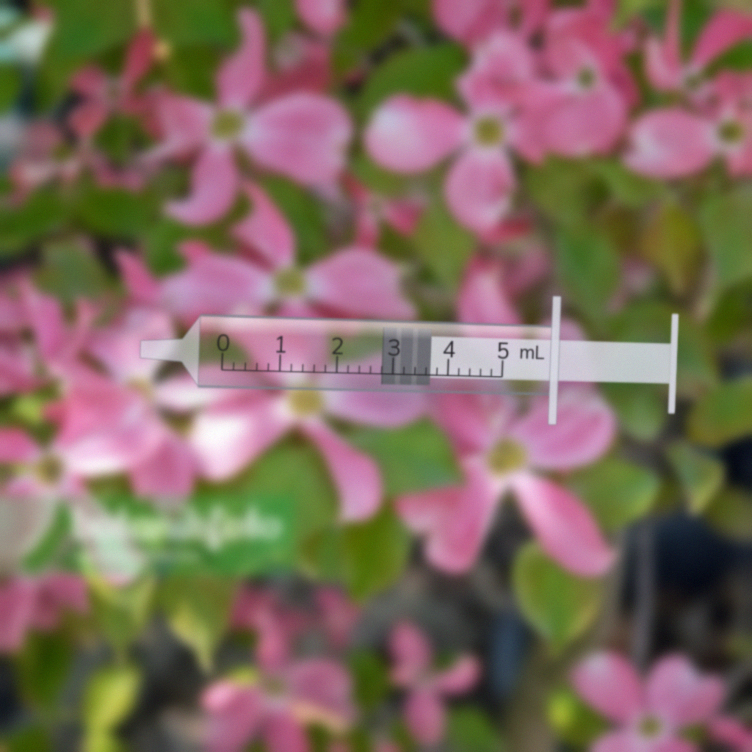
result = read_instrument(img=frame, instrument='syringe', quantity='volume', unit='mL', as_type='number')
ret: 2.8 mL
